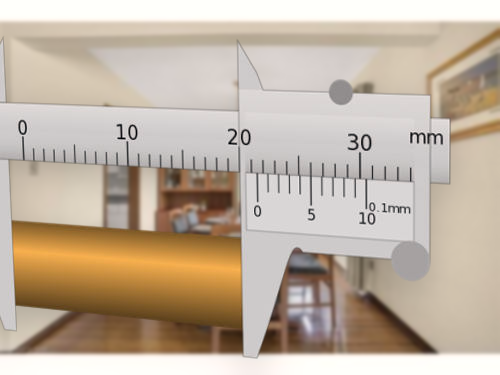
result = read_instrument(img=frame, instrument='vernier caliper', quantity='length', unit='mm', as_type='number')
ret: 21.5 mm
